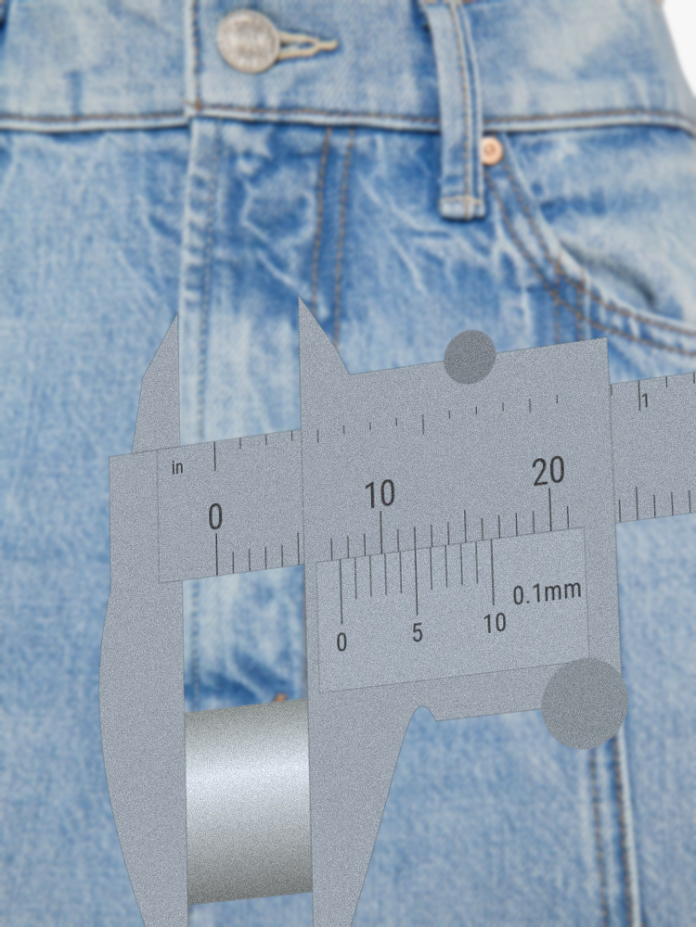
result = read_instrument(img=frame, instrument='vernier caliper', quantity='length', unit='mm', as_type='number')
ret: 7.5 mm
